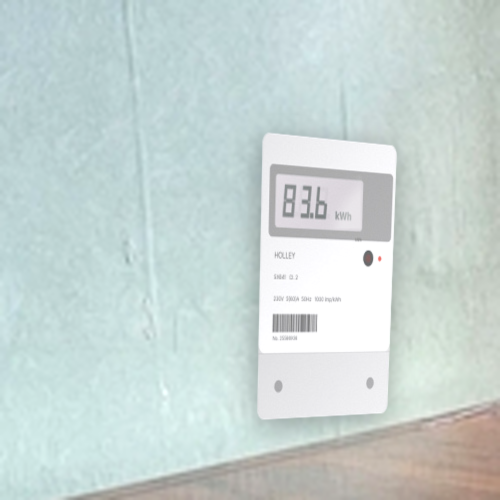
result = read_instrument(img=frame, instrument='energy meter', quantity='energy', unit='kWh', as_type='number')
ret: 83.6 kWh
